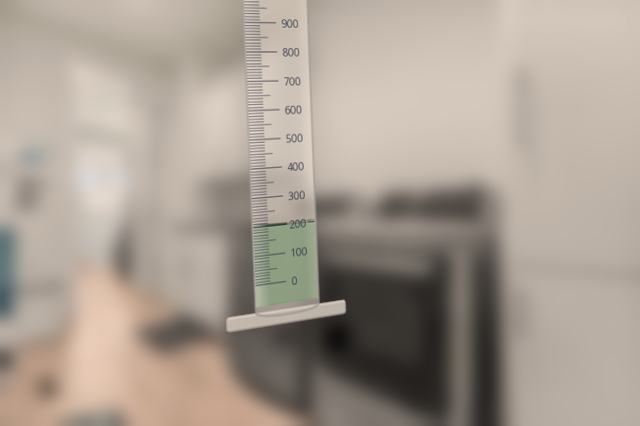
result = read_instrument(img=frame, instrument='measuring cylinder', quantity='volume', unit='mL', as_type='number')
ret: 200 mL
